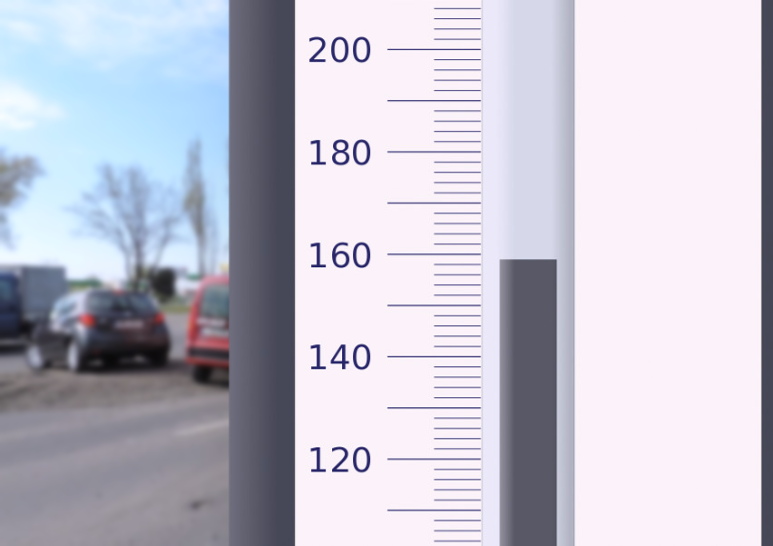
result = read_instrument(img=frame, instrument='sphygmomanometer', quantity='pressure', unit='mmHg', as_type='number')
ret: 159 mmHg
